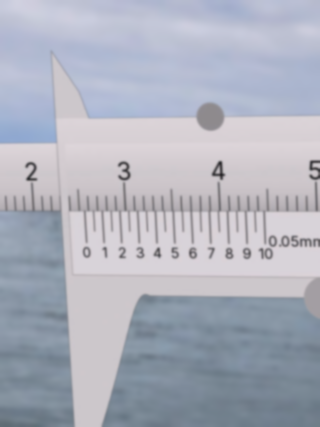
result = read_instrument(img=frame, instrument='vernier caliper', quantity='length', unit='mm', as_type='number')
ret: 25.6 mm
